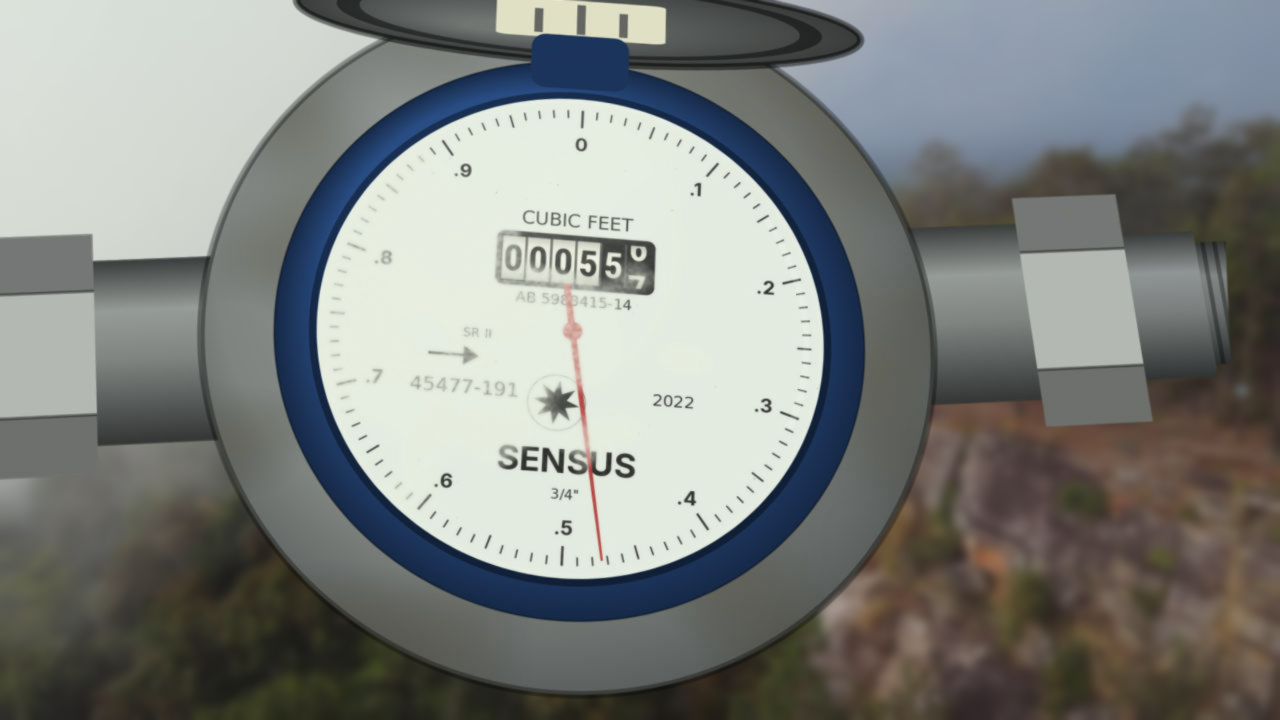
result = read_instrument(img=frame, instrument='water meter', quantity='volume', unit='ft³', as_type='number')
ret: 556.47 ft³
